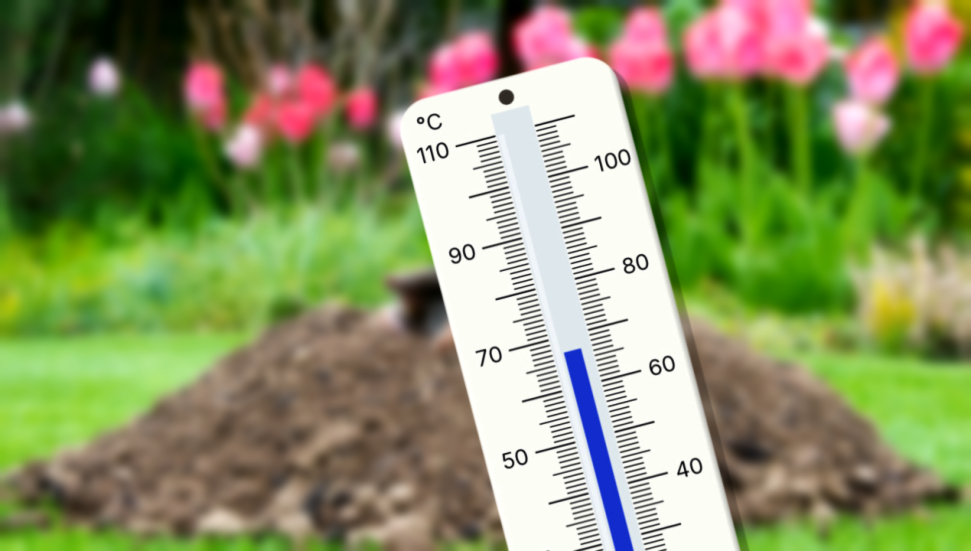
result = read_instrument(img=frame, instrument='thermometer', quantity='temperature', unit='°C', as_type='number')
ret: 67 °C
